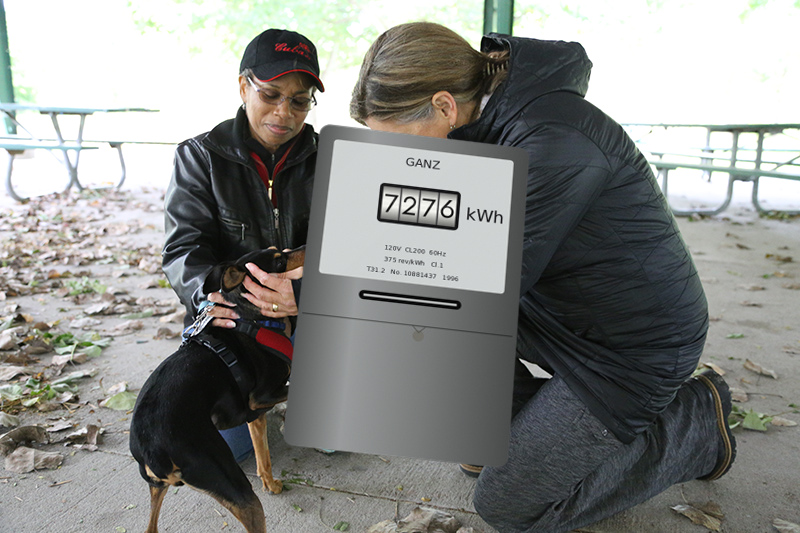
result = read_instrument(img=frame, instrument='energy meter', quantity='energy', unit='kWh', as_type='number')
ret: 7276 kWh
